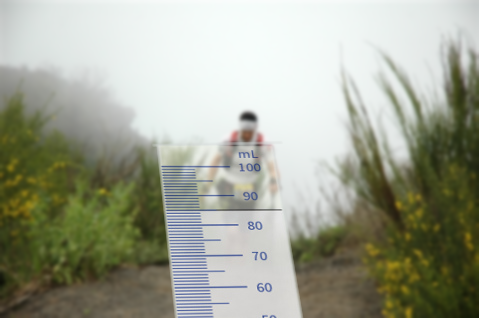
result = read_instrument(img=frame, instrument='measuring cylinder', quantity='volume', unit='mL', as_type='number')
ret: 85 mL
